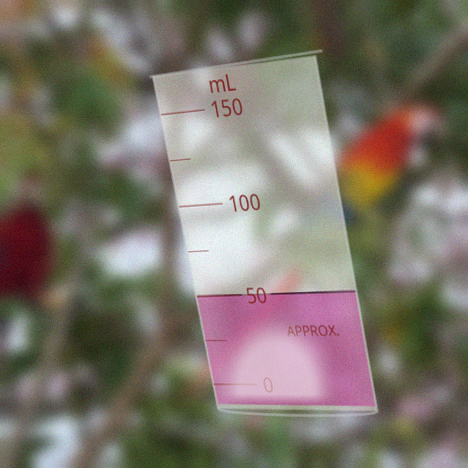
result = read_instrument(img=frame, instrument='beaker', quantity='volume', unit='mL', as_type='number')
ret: 50 mL
